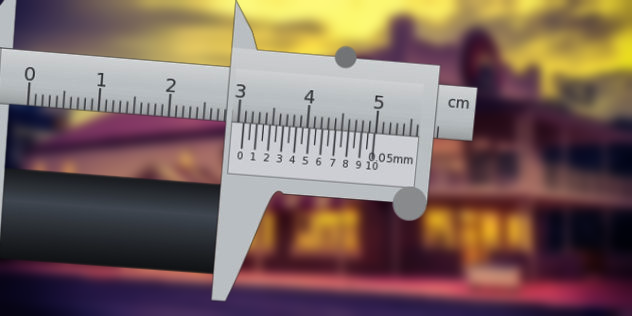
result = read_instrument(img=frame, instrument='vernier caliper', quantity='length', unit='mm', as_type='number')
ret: 30.8 mm
